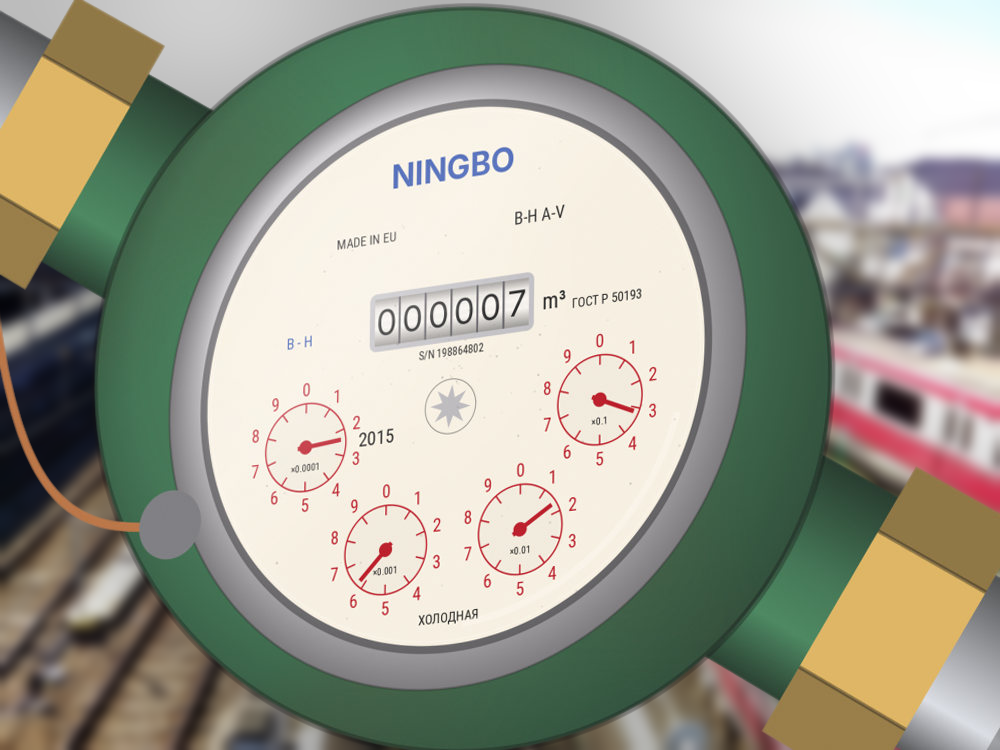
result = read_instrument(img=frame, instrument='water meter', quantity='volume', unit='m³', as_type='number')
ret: 7.3162 m³
